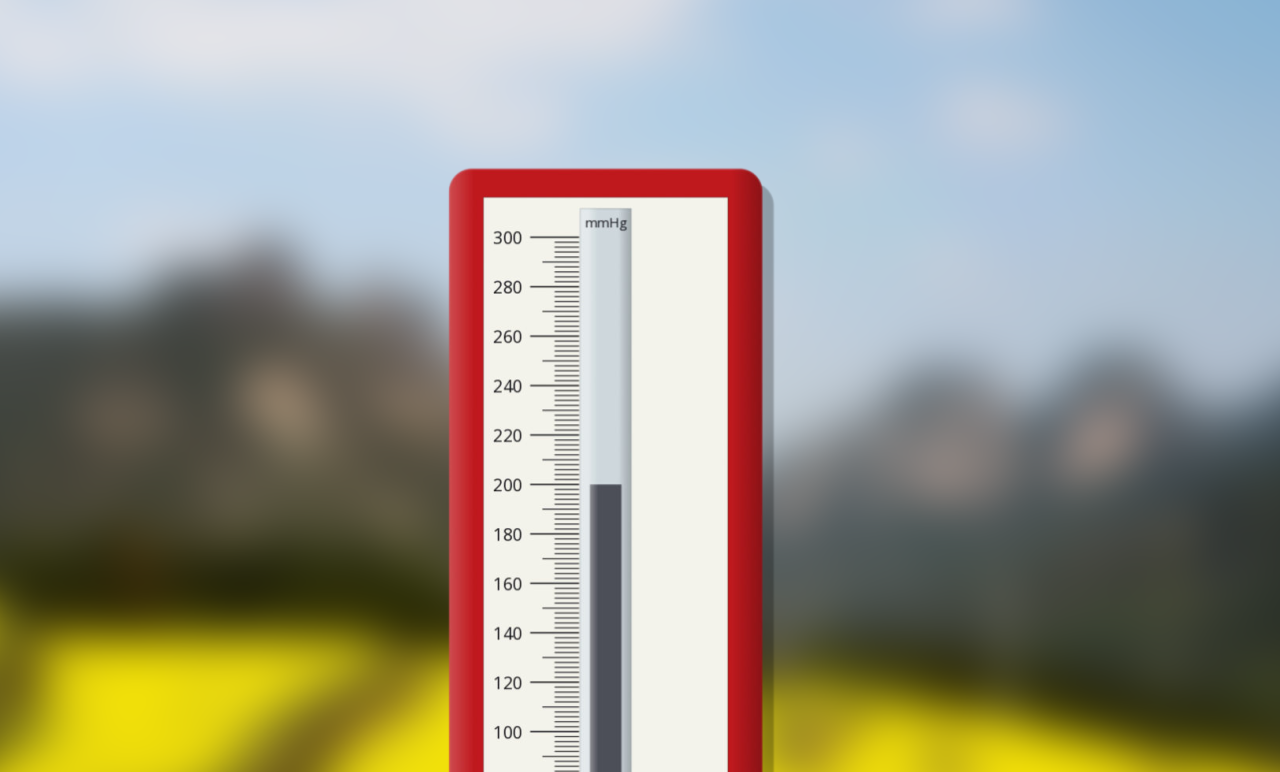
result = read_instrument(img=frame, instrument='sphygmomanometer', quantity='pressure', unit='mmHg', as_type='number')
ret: 200 mmHg
